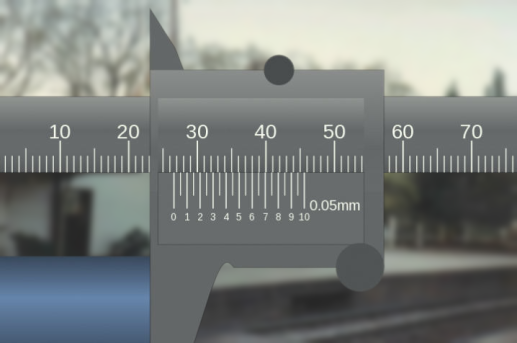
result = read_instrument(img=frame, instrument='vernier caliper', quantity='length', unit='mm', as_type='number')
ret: 26.6 mm
